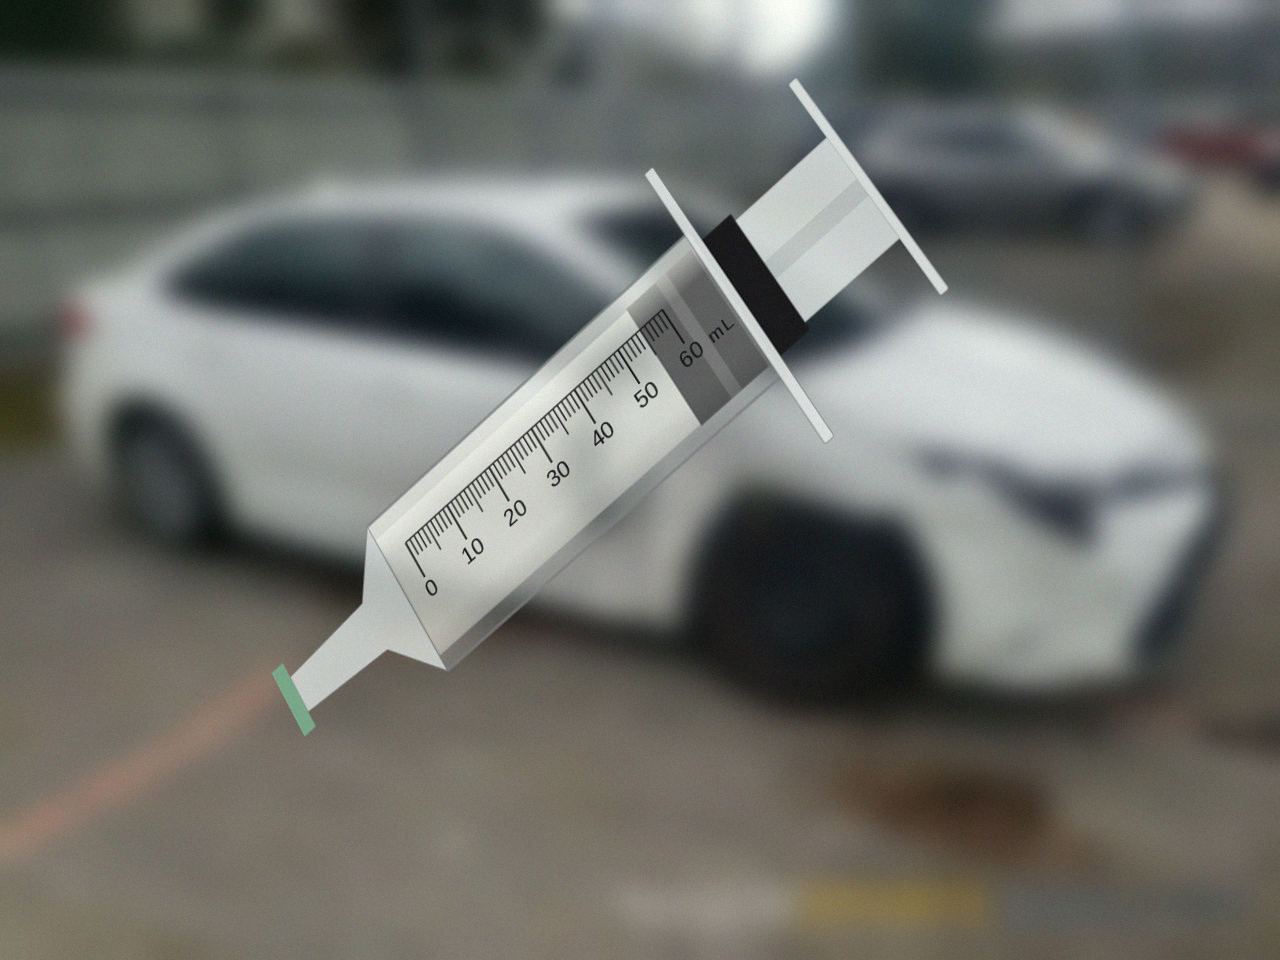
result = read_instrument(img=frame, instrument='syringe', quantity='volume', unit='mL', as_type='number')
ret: 55 mL
